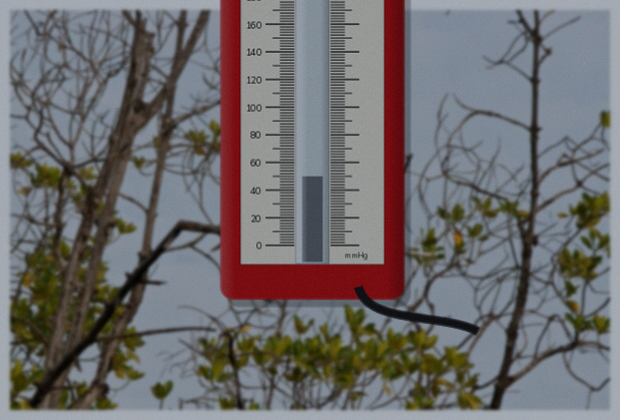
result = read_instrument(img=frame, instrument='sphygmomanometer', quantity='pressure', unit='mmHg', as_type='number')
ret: 50 mmHg
